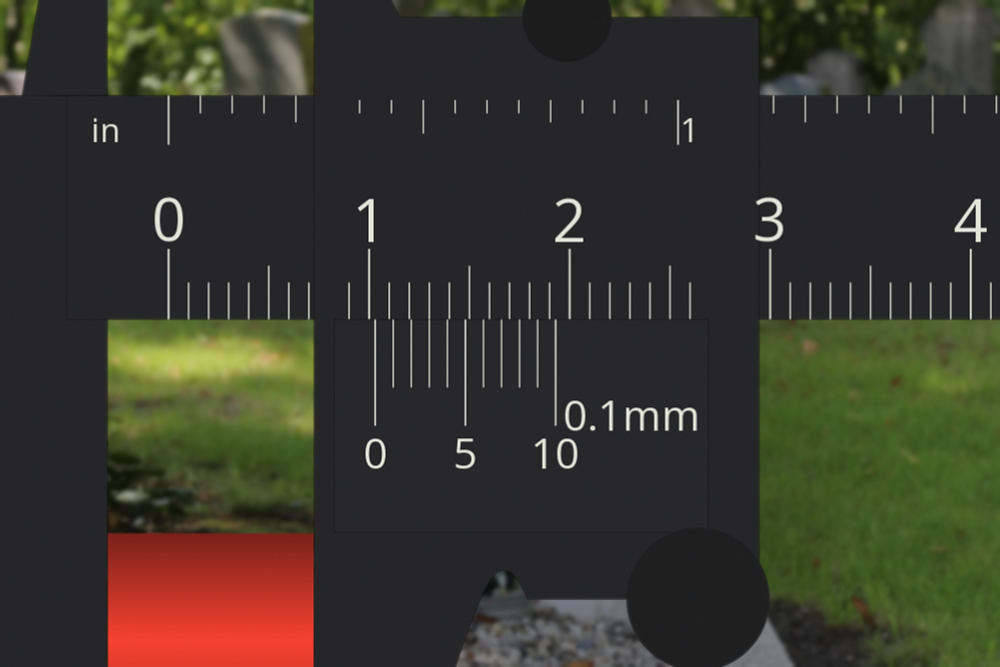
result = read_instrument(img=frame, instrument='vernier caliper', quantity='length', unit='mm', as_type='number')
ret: 10.3 mm
